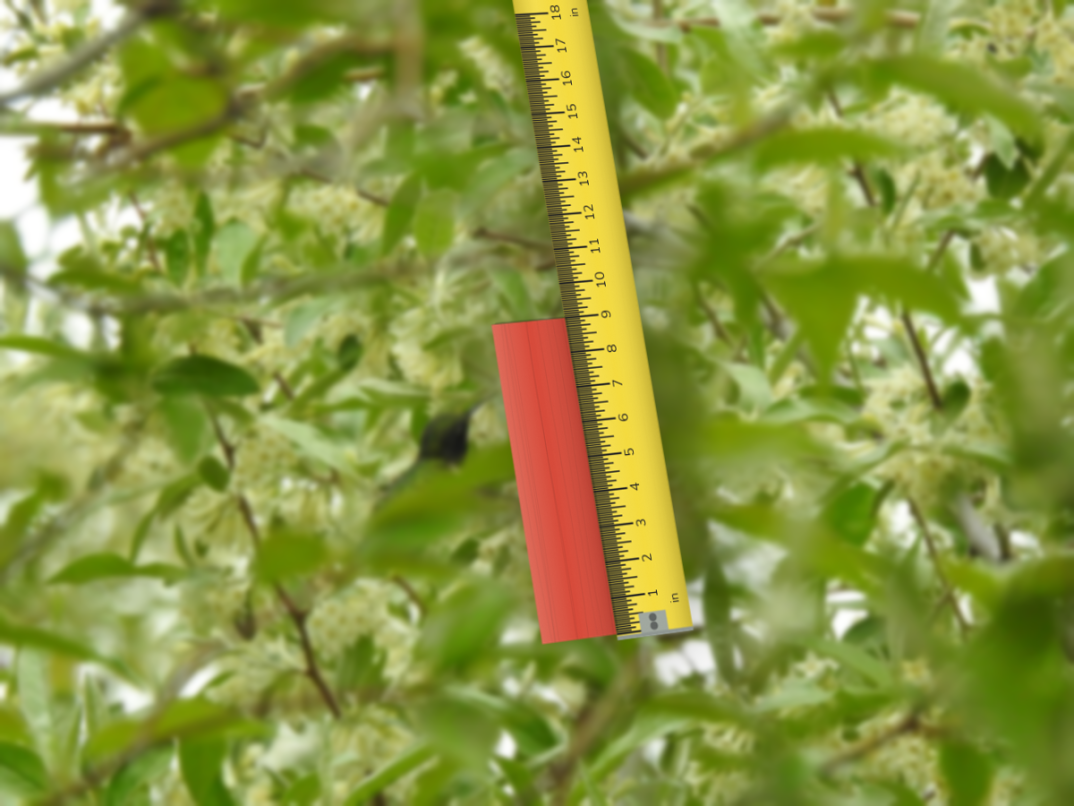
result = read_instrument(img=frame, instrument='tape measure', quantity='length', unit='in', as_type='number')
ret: 9 in
